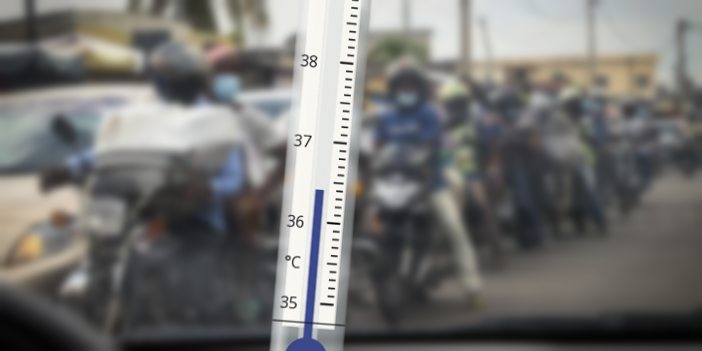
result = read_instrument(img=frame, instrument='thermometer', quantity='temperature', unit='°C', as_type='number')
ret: 36.4 °C
